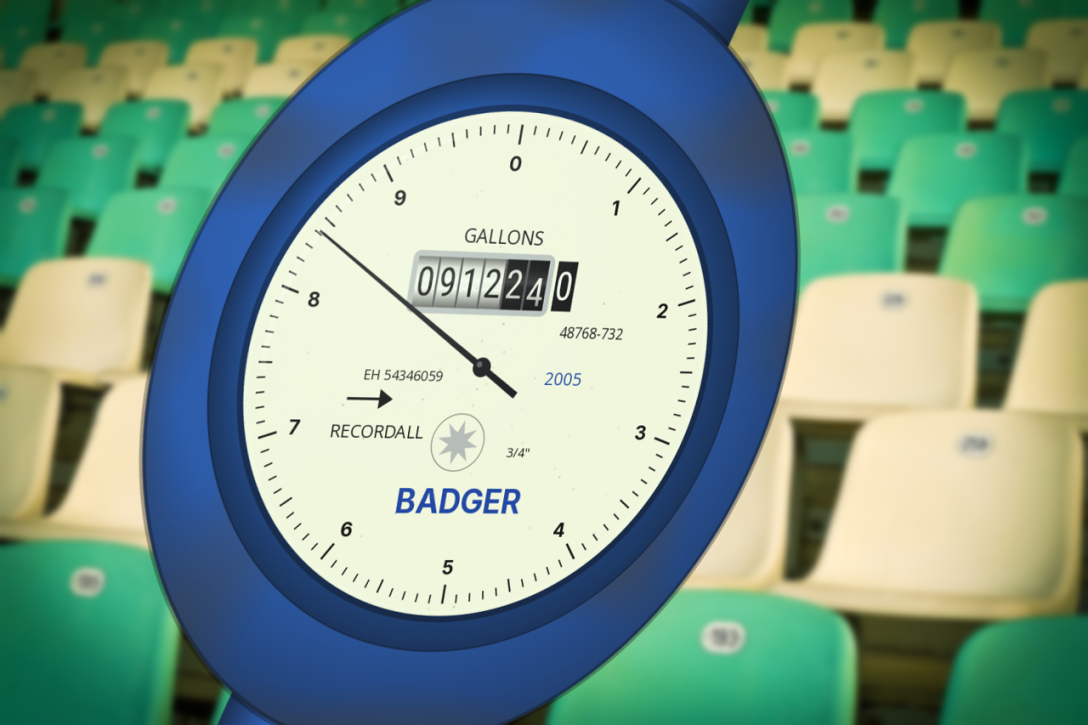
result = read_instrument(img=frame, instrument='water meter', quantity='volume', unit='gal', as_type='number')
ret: 912238.4 gal
